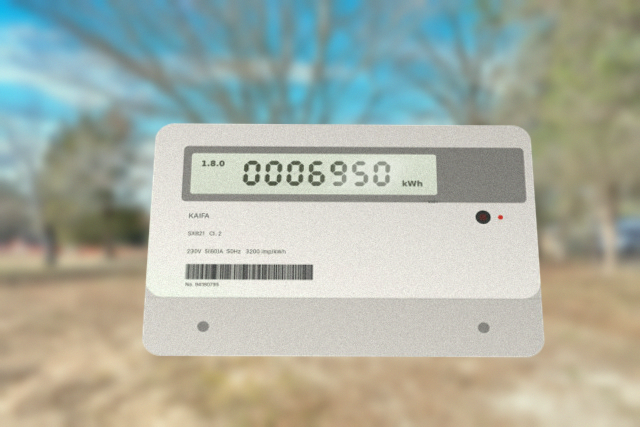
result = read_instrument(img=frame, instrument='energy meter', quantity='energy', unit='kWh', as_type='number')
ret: 6950 kWh
